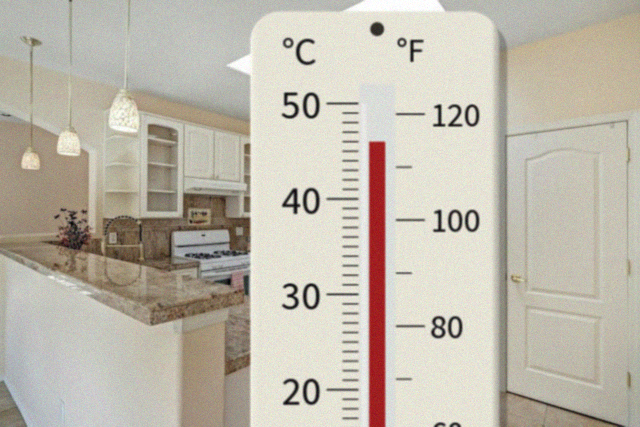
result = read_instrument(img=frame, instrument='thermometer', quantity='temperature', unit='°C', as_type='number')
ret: 46 °C
